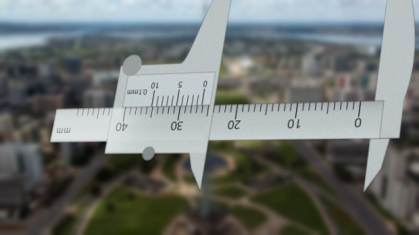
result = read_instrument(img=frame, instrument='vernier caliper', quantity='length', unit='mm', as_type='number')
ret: 26.2 mm
